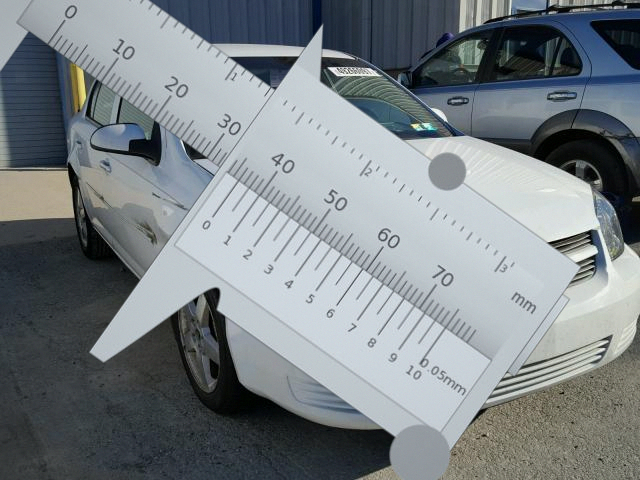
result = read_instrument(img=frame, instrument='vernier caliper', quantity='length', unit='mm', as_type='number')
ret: 36.0 mm
